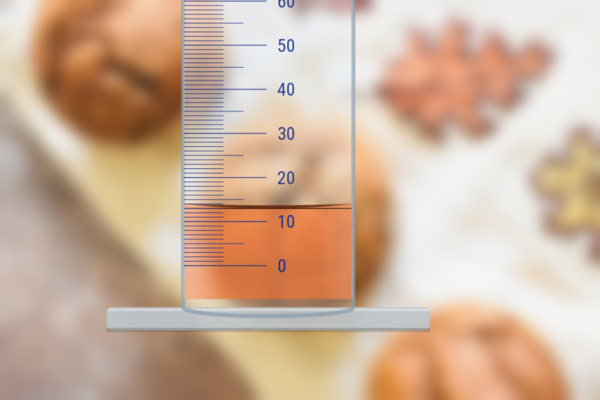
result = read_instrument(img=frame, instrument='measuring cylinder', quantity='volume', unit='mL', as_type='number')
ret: 13 mL
